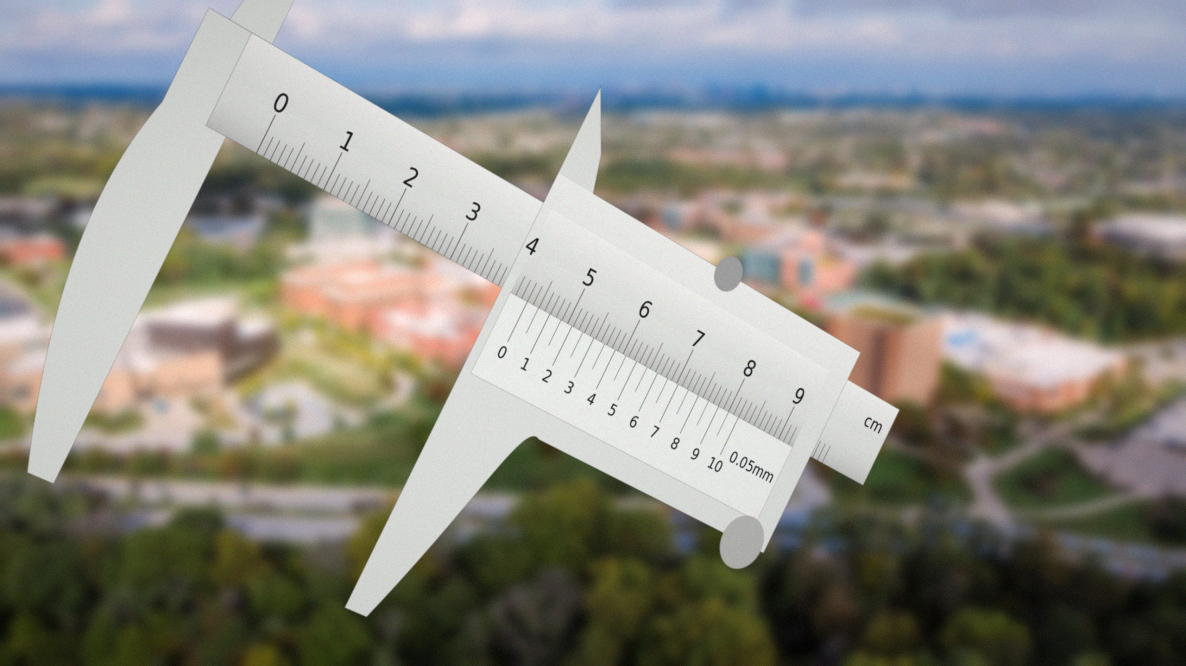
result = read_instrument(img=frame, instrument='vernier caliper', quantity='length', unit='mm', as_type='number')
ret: 43.0 mm
